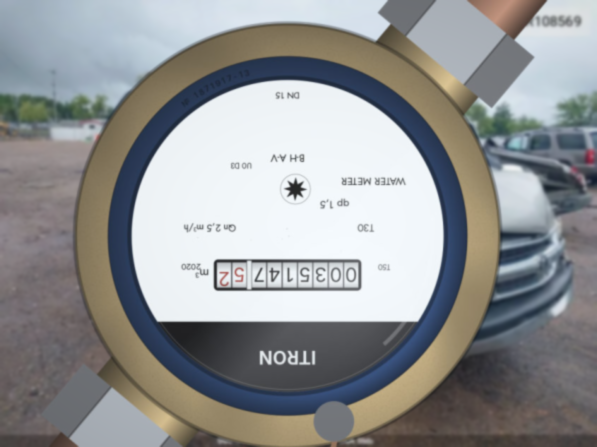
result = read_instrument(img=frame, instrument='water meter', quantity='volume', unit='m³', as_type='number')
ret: 35147.52 m³
